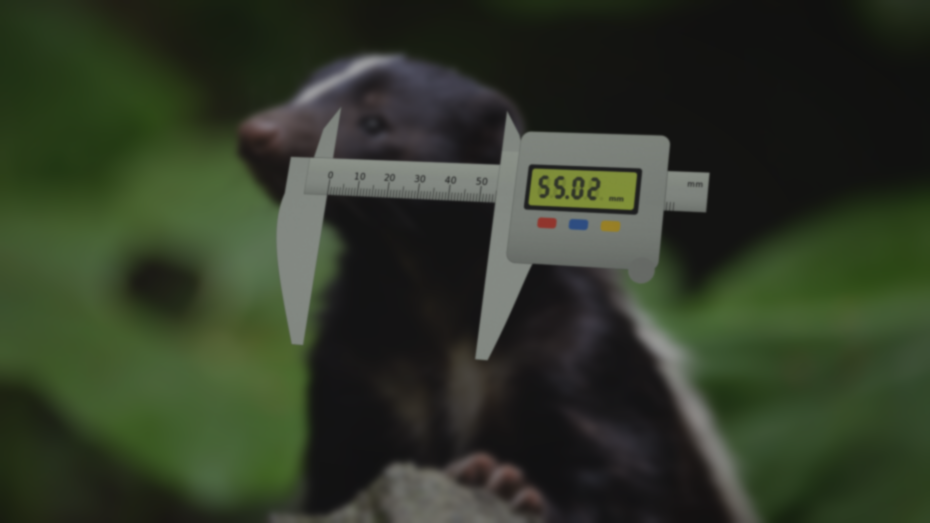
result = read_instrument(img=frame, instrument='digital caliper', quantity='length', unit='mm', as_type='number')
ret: 55.02 mm
